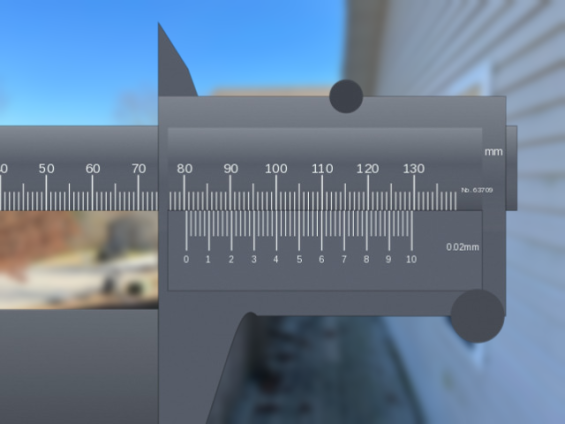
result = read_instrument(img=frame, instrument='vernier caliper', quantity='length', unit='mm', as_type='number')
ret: 80.5 mm
